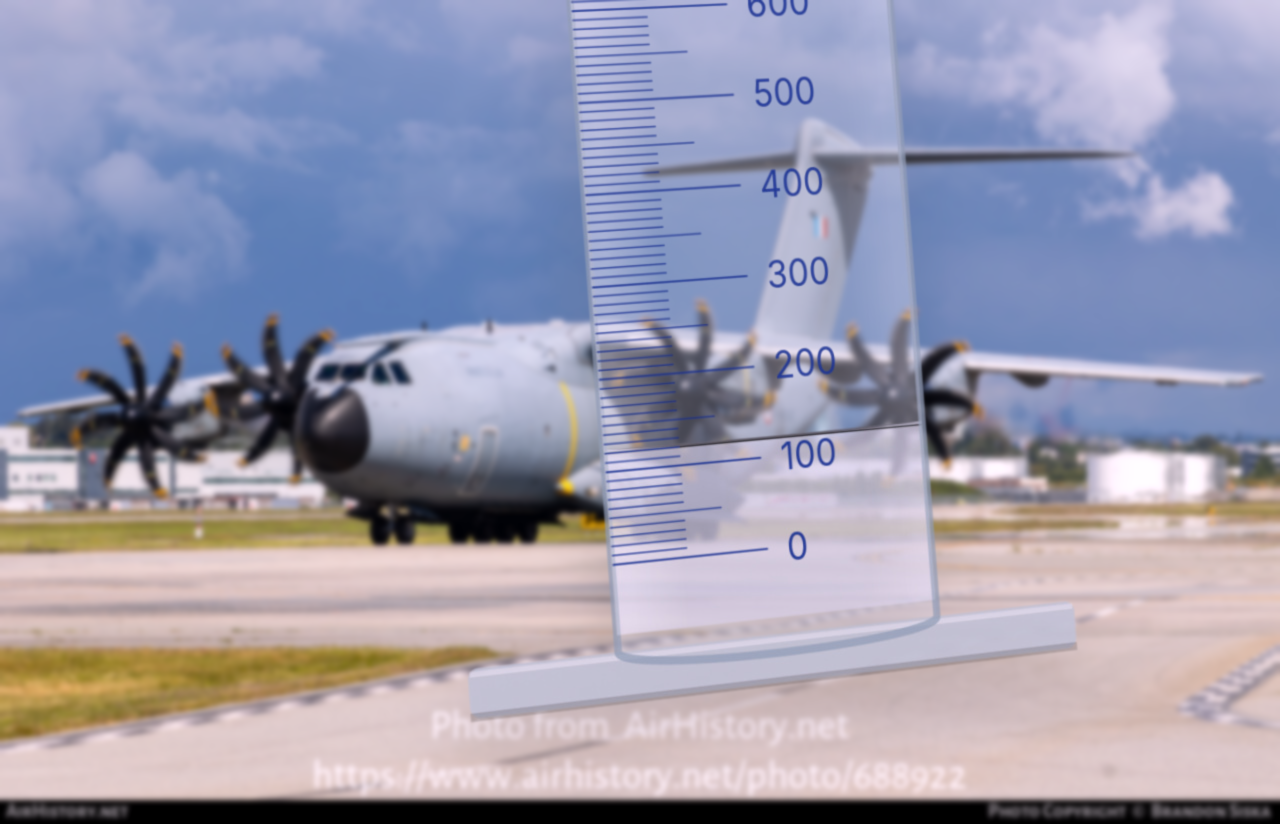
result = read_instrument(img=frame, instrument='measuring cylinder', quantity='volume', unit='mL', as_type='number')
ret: 120 mL
